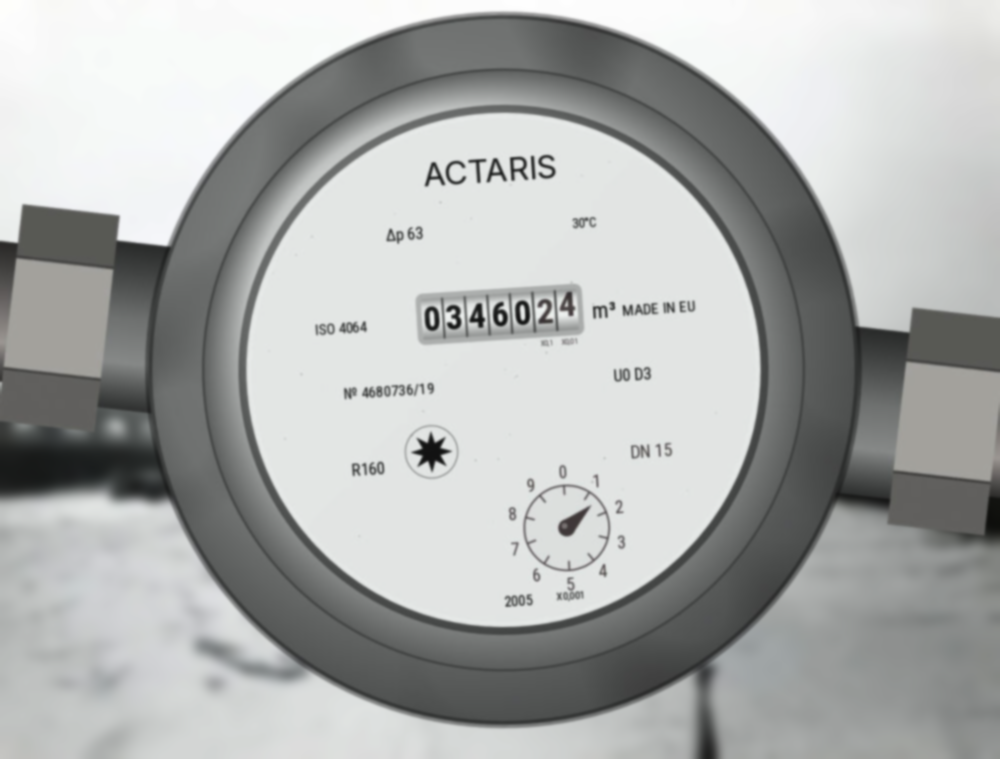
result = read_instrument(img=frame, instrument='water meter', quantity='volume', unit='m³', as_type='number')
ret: 3460.241 m³
